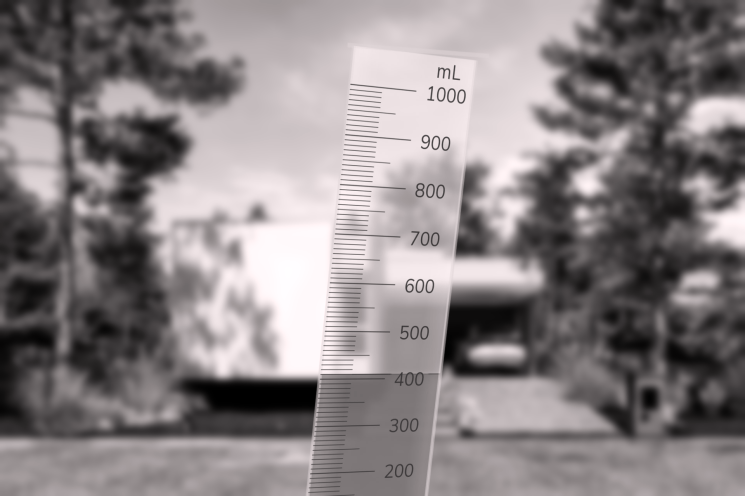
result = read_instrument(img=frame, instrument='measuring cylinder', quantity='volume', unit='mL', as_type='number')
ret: 410 mL
